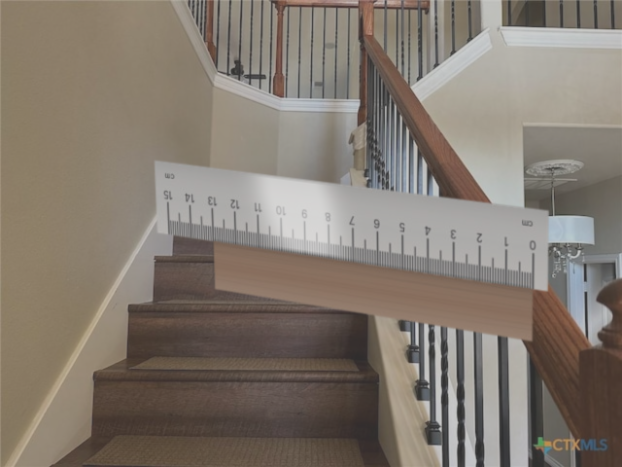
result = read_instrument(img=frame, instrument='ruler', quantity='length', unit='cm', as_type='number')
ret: 13 cm
